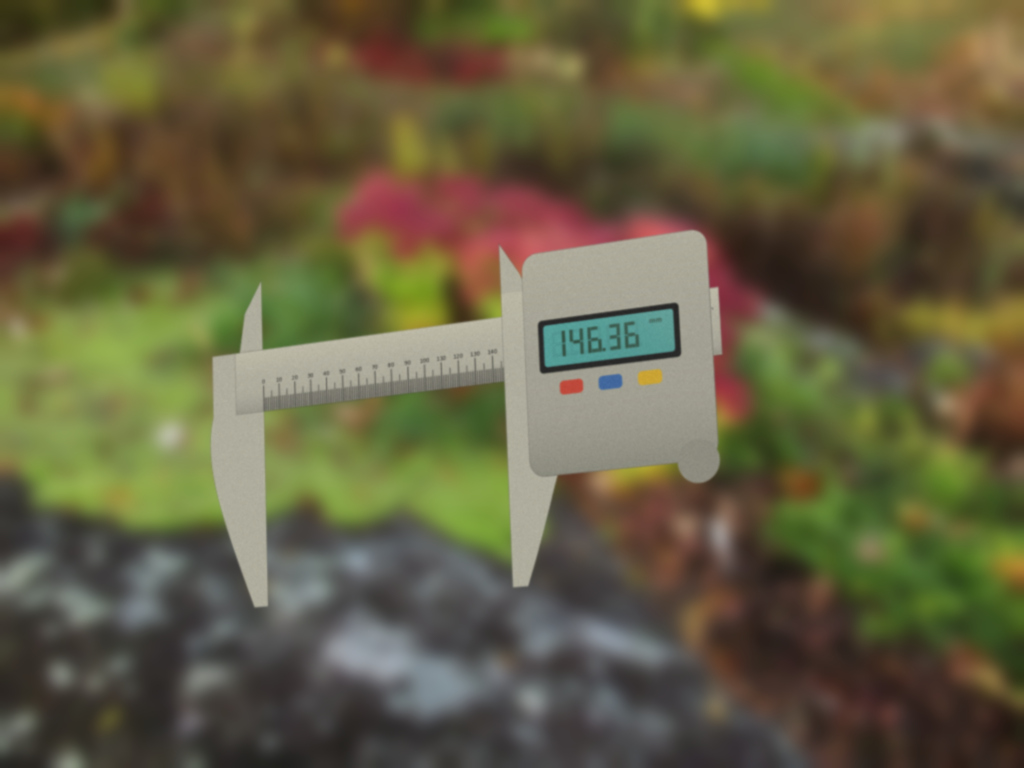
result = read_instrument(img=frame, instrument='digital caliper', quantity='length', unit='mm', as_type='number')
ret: 146.36 mm
